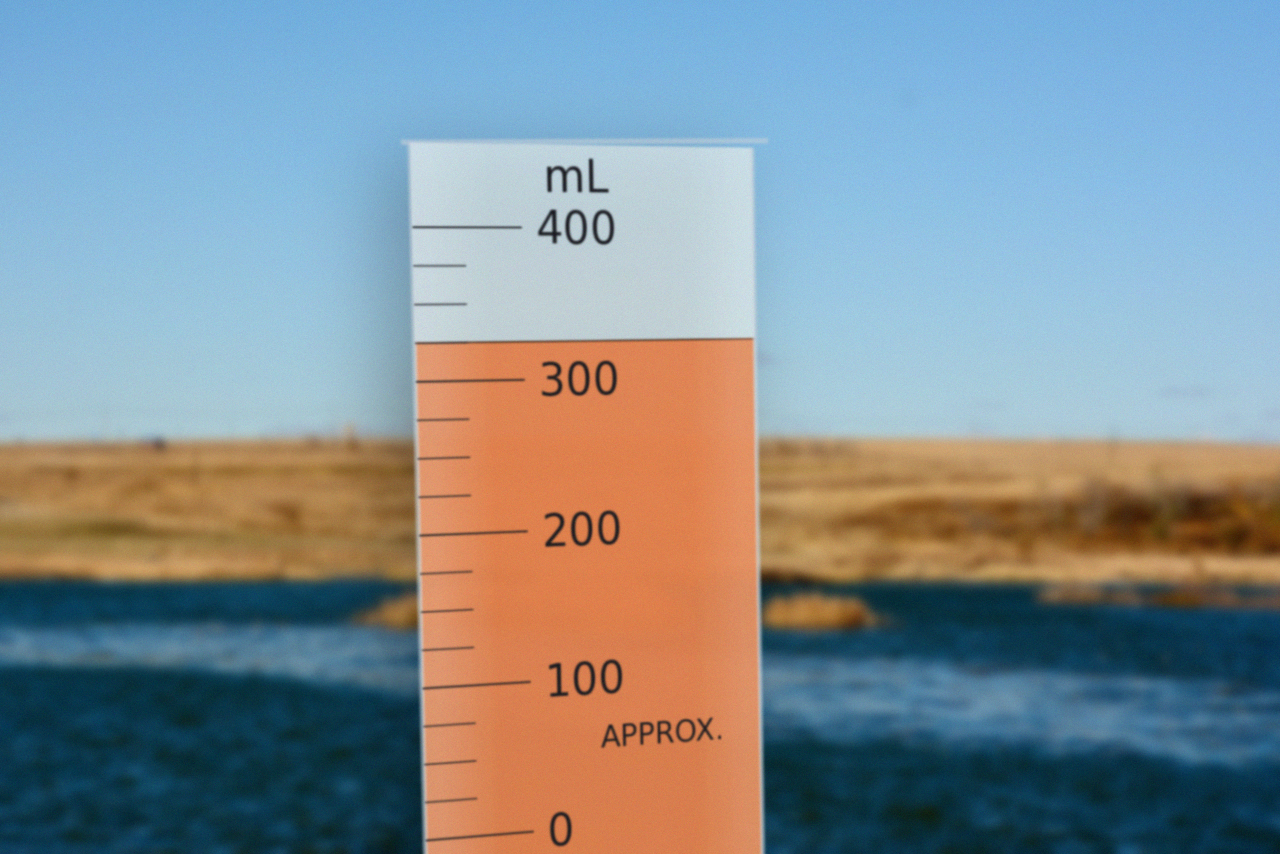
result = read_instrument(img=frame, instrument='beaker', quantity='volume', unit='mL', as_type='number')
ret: 325 mL
